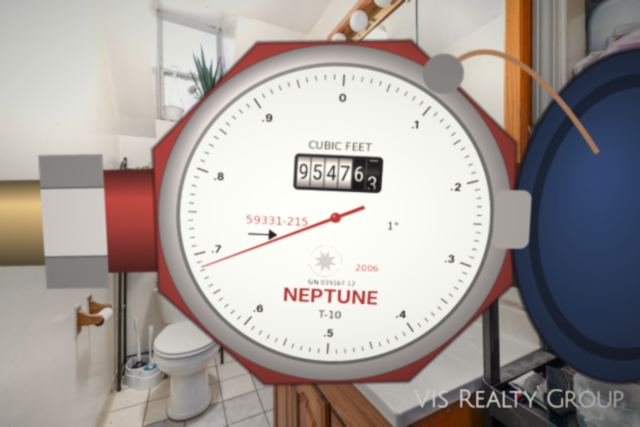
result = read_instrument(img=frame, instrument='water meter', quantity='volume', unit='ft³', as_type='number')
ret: 954762.68 ft³
